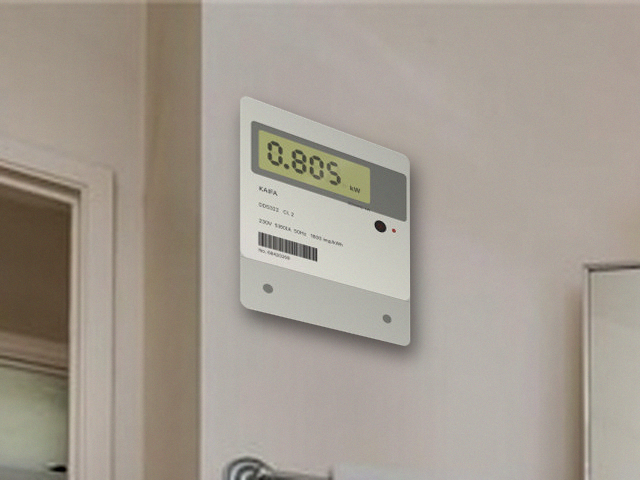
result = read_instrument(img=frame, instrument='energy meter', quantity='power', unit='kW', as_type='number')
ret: 0.805 kW
